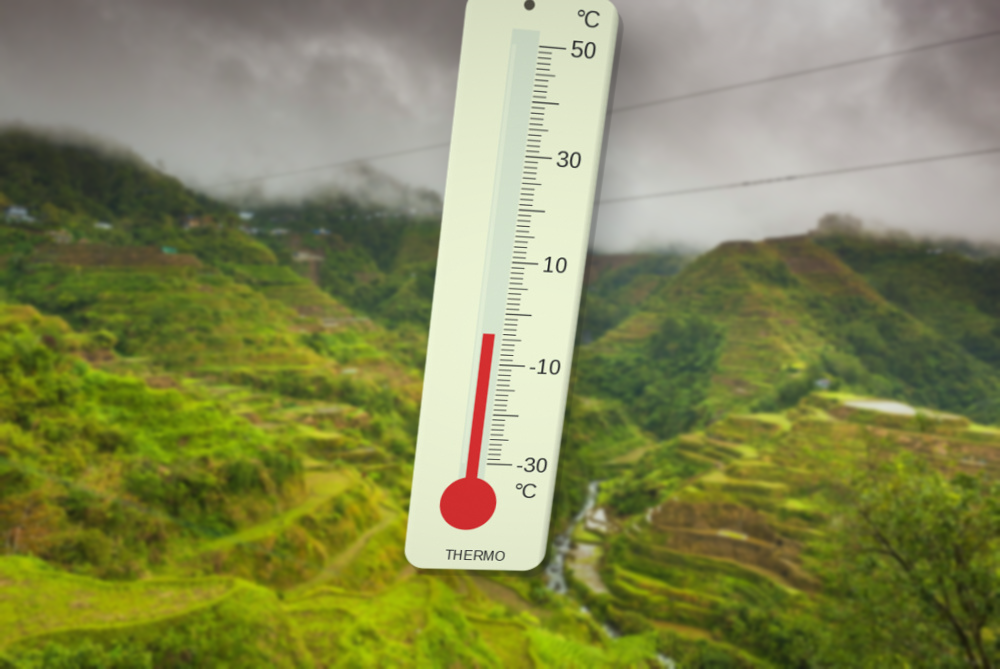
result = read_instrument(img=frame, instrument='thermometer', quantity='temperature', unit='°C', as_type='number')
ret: -4 °C
